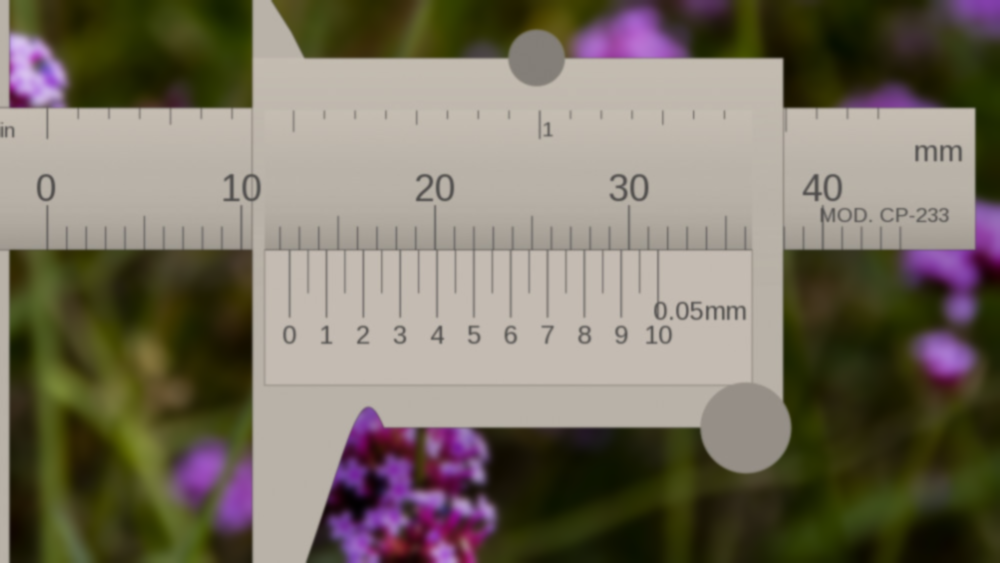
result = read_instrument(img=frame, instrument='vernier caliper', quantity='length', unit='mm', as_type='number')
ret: 12.5 mm
